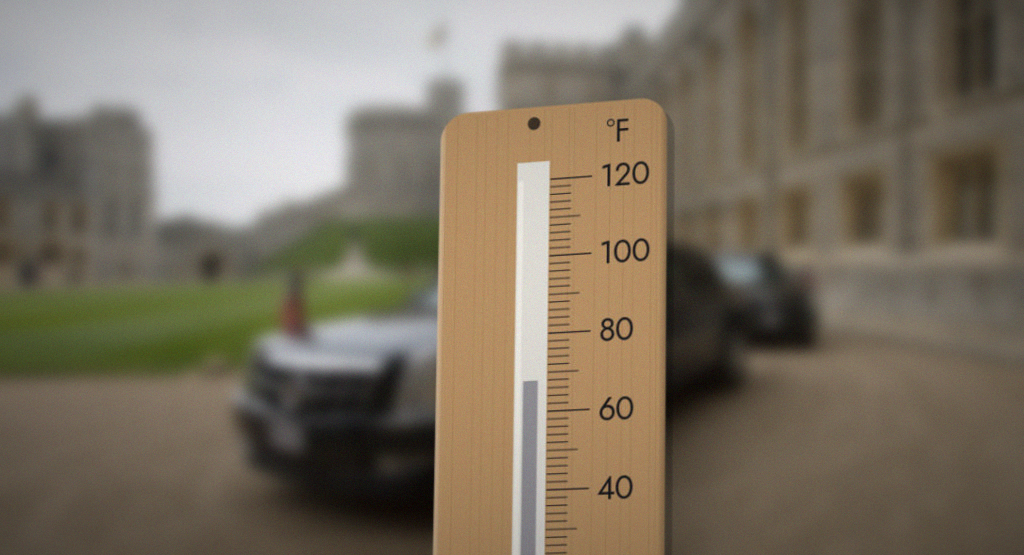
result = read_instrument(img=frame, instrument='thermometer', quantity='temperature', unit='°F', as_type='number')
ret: 68 °F
